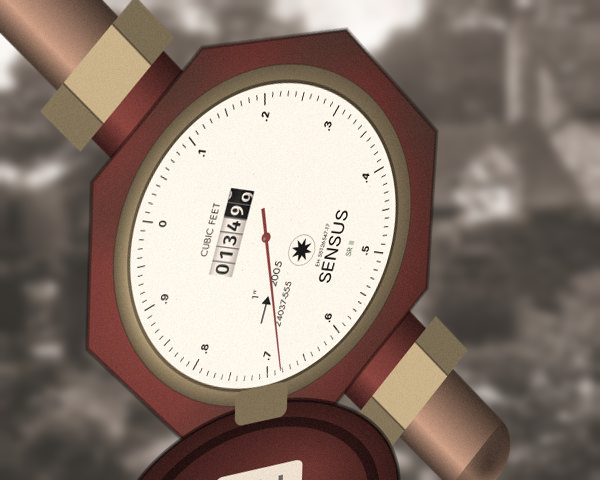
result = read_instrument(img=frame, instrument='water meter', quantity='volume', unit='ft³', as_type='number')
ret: 13498.68 ft³
